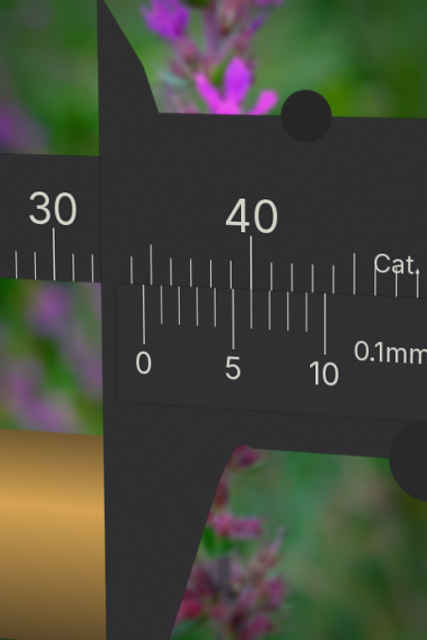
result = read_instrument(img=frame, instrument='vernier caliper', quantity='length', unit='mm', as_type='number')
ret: 34.6 mm
